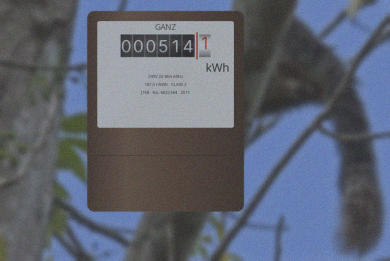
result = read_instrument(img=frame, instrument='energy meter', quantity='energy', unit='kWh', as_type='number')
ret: 514.1 kWh
